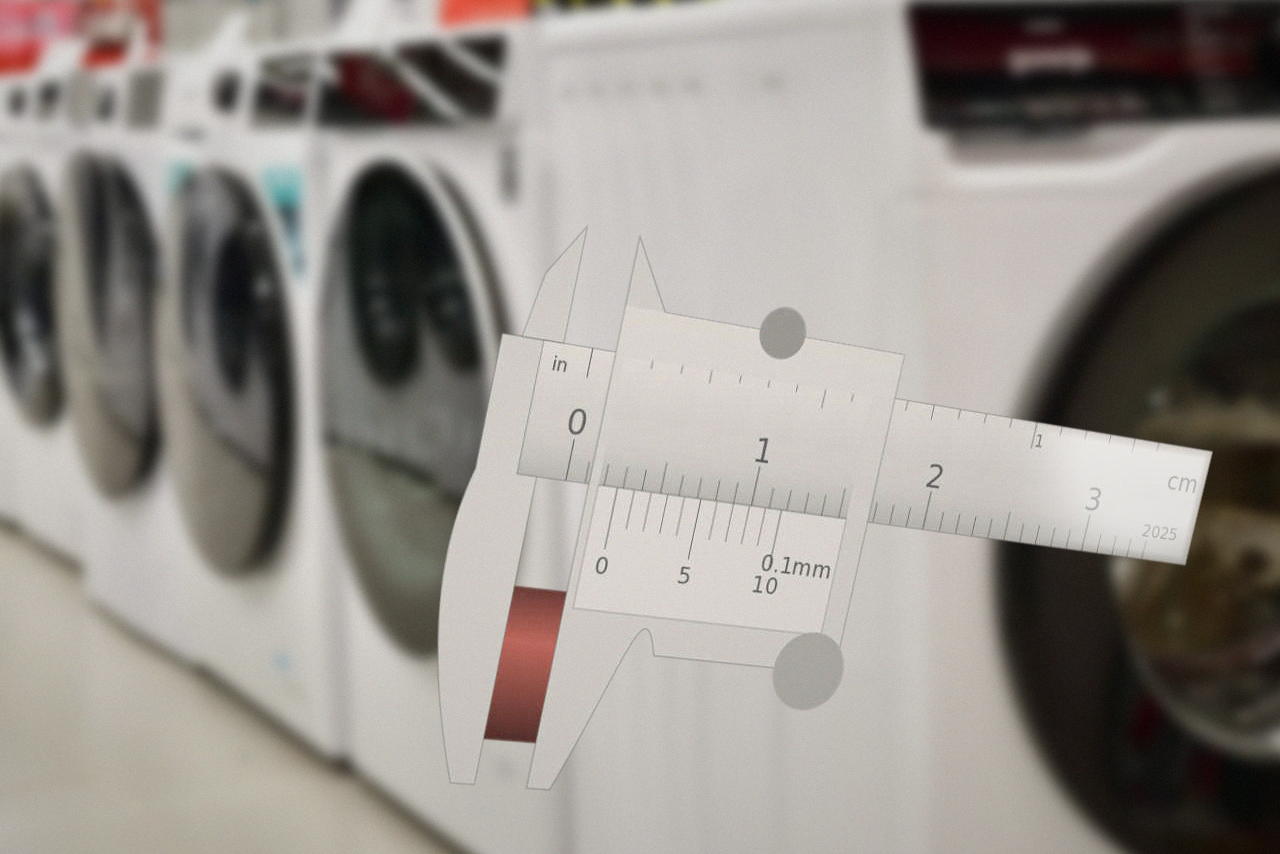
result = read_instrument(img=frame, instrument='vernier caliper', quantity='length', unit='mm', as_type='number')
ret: 2.7 mm
